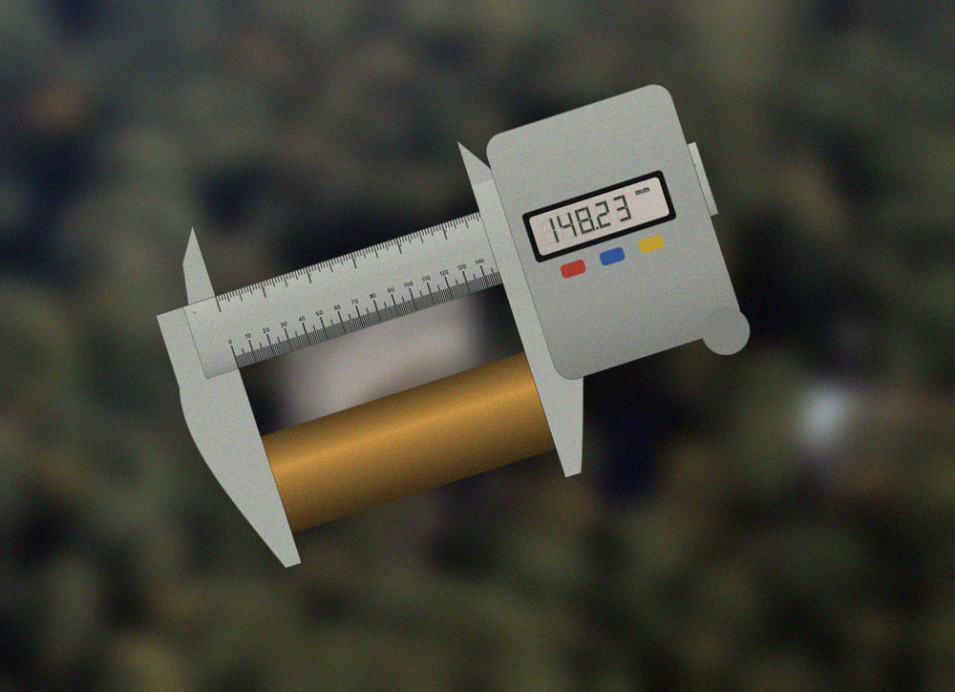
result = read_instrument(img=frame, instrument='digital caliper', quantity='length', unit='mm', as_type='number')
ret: 148.23 mm
